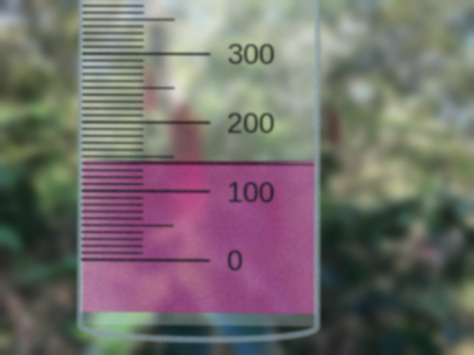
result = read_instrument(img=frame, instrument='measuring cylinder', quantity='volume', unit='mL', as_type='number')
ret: 140 mL
